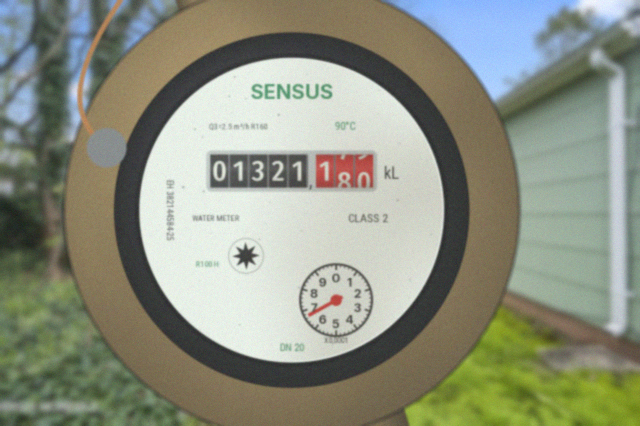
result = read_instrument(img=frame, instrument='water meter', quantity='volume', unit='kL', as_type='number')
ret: 1321.1796 kL
